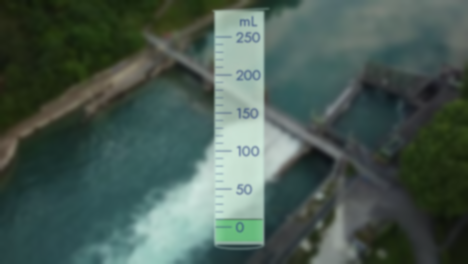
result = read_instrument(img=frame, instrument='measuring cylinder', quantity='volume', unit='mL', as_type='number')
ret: 10 mL
